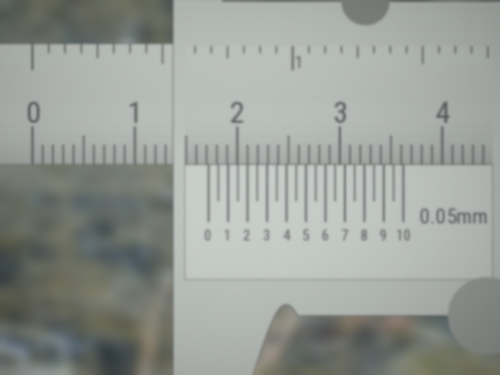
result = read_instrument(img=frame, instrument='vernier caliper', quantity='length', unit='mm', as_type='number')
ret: 17.2 mm
